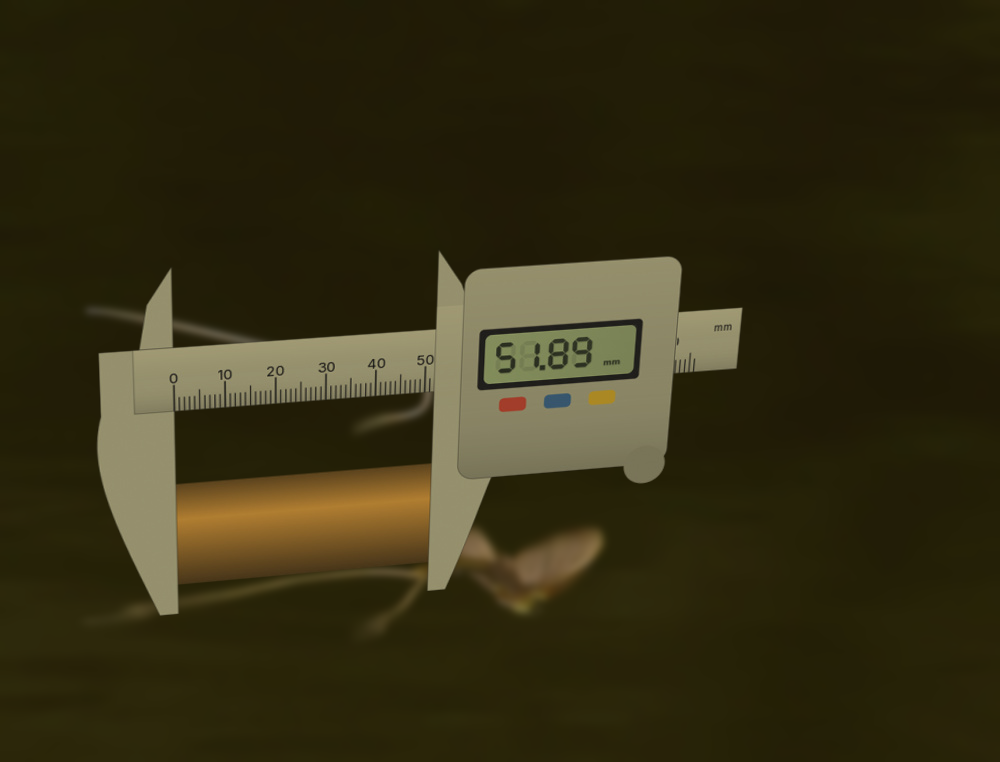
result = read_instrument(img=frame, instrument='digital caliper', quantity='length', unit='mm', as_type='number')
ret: 51.89 mm
